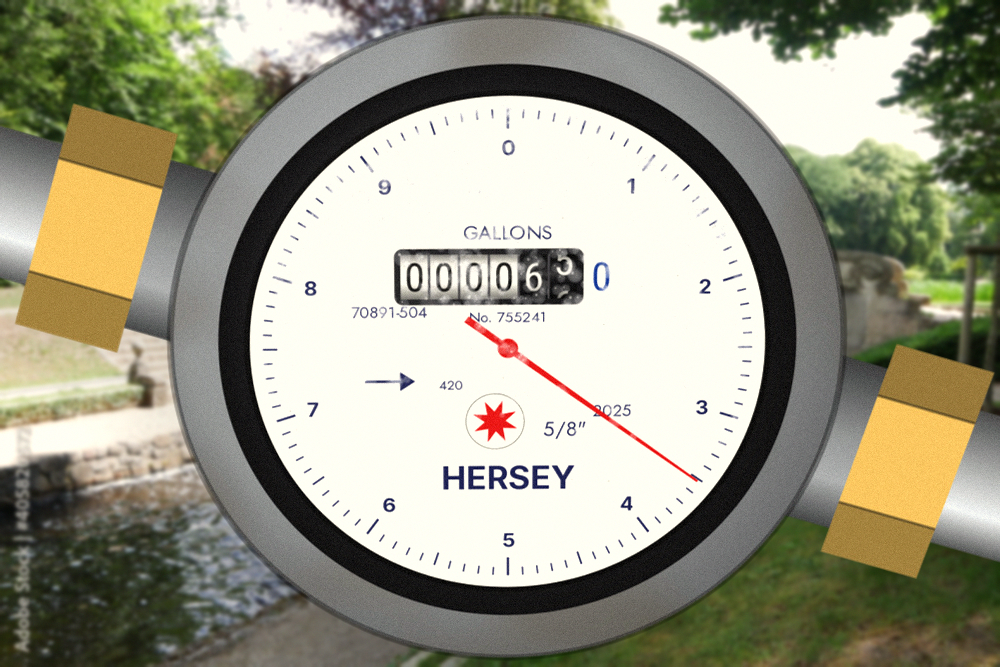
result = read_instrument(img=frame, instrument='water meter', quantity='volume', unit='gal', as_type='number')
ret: 653.5 gal
